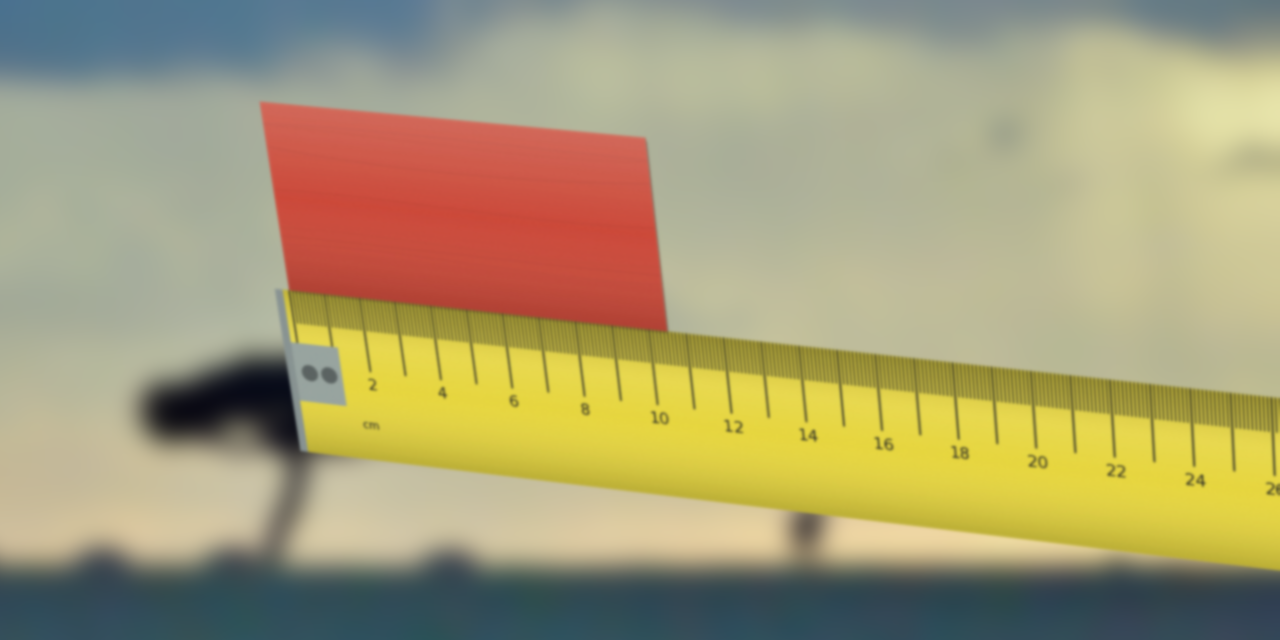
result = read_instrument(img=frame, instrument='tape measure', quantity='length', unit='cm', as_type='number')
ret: 10.5 cm
